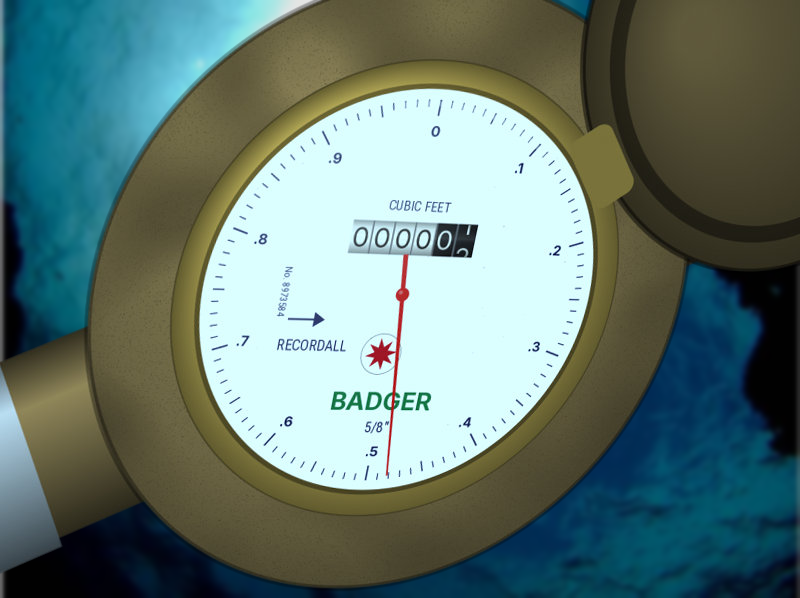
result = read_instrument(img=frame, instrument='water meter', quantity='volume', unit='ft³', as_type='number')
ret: 1.48 ft³
